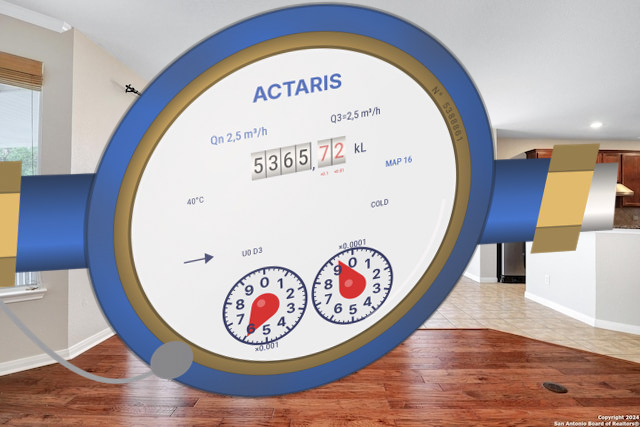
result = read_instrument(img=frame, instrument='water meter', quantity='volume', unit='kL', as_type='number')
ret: 5365.7259 kL
